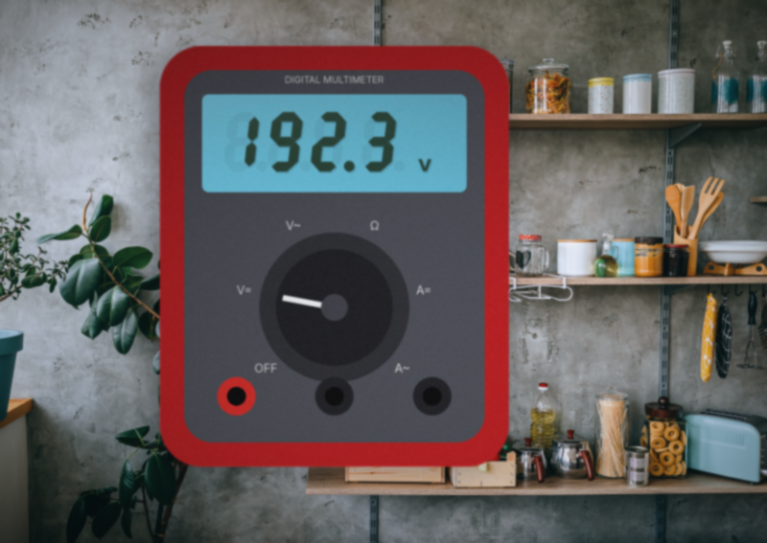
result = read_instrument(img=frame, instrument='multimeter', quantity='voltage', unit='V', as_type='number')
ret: 192.3 V
